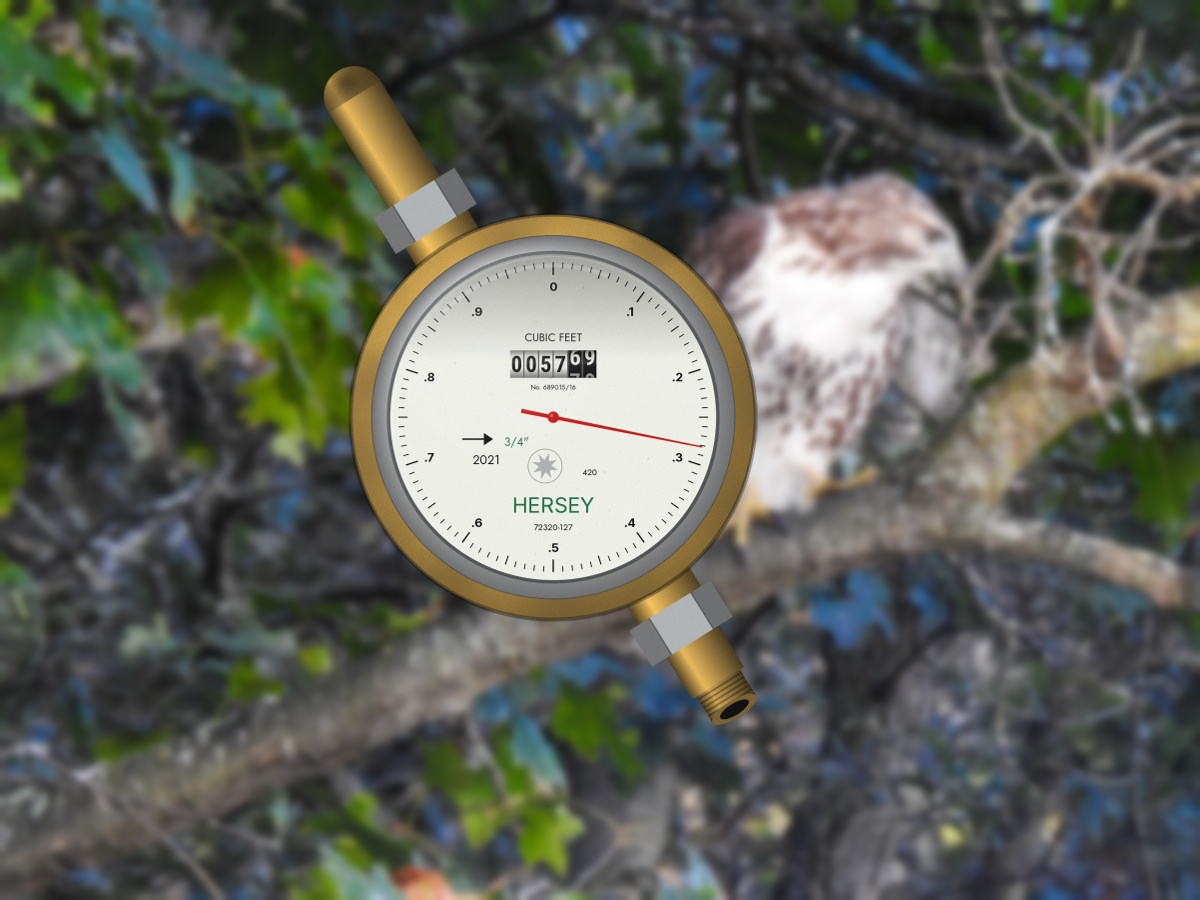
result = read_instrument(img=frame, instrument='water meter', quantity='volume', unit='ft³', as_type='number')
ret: 5769.28 ft³
